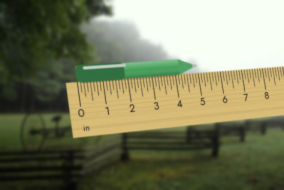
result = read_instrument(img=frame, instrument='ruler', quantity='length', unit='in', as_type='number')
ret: 5 in
